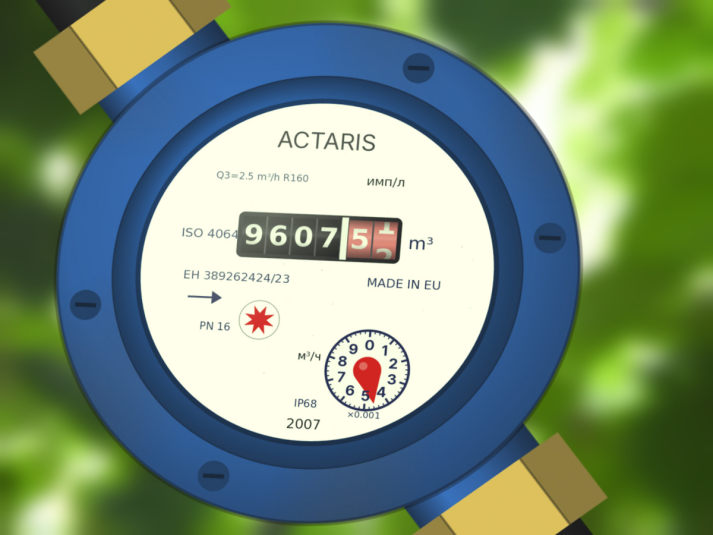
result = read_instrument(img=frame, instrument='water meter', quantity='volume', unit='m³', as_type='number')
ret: 9607.514 m³
